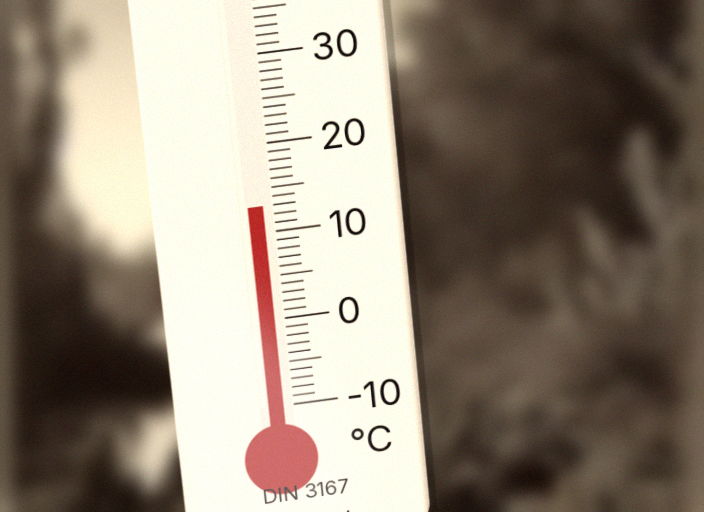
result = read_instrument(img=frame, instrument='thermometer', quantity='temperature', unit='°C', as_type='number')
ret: 13 °C
